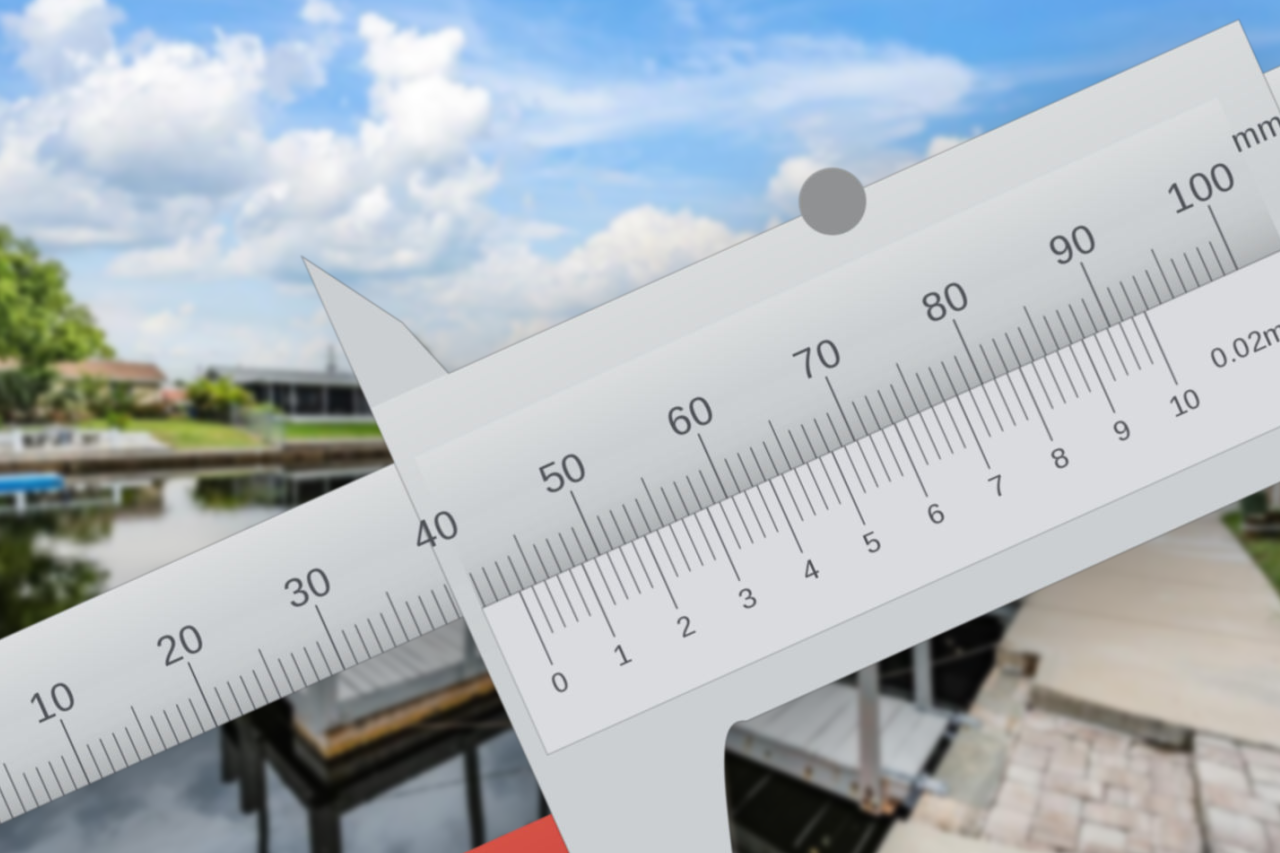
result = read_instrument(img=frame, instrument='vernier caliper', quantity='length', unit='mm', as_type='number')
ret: 43.7 mm
